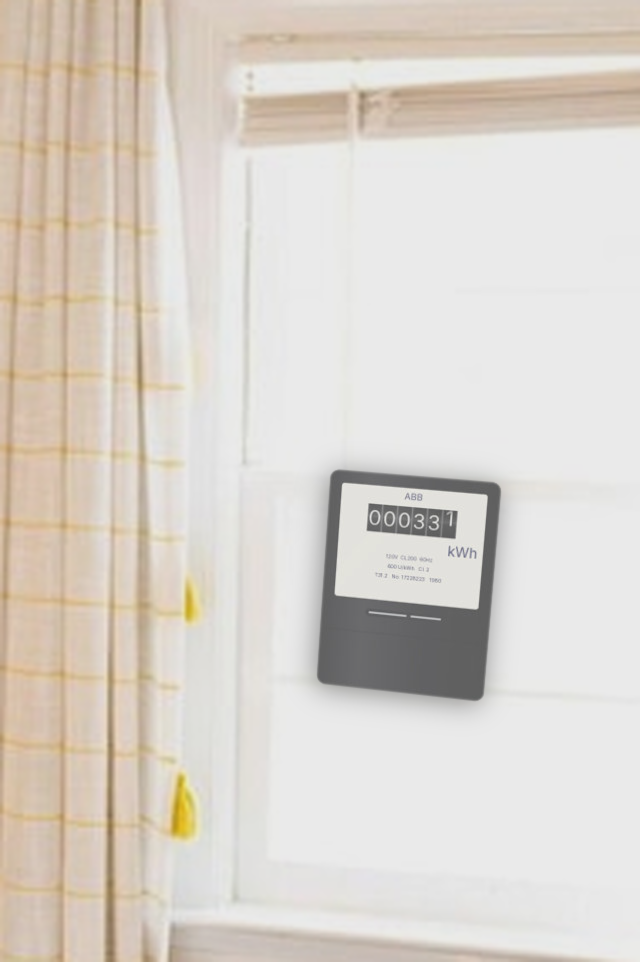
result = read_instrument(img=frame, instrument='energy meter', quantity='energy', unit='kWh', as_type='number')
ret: 331 kWh
